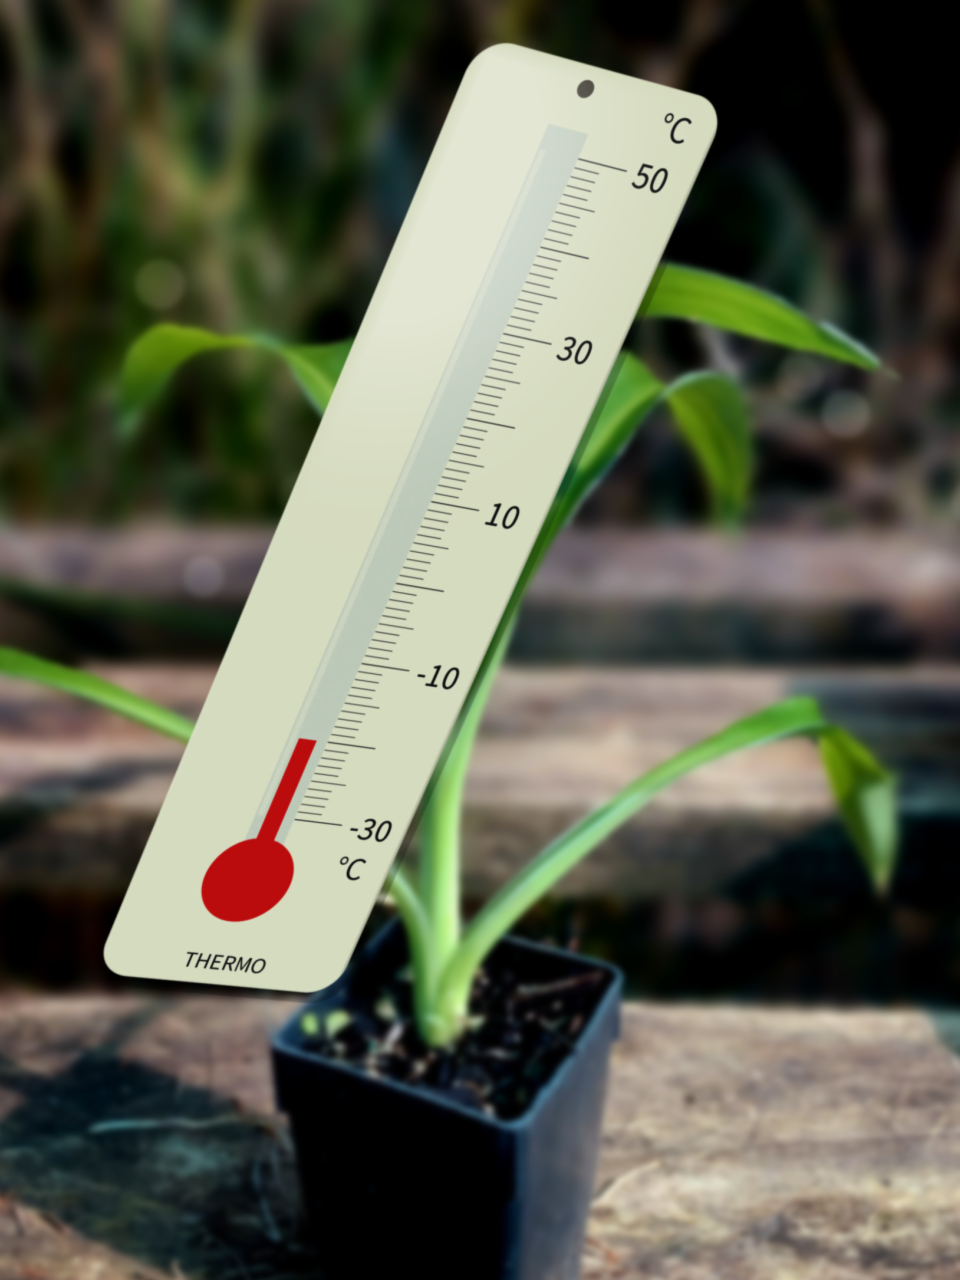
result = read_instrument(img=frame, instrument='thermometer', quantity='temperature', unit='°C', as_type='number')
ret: -20 °C
